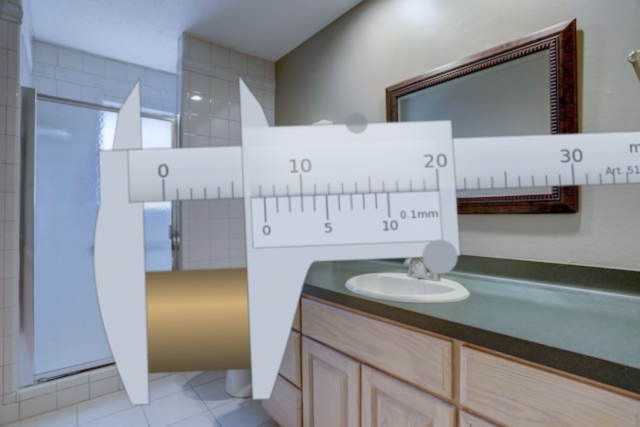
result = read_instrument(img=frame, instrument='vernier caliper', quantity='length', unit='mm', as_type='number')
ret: 7.3 mm
